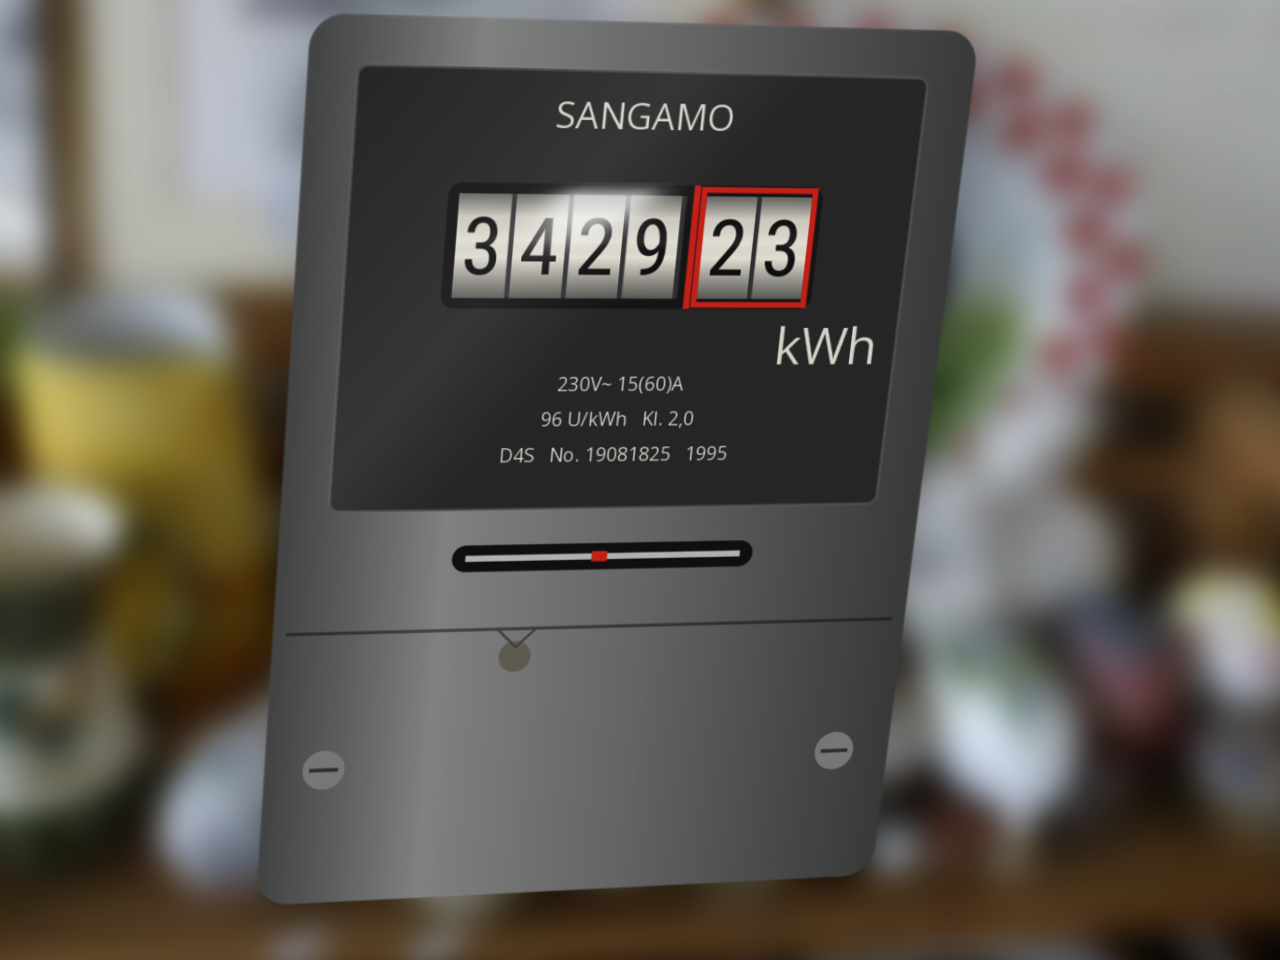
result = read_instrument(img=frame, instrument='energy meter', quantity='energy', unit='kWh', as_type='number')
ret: 3429.23 kWh
